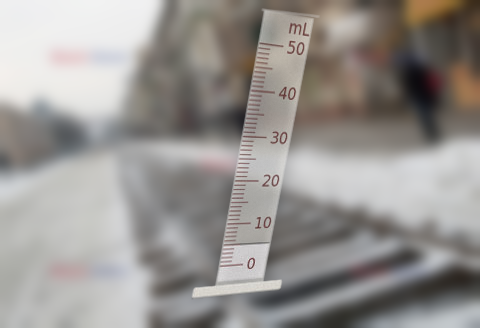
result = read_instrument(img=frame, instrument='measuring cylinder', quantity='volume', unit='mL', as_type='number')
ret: 5 mL
